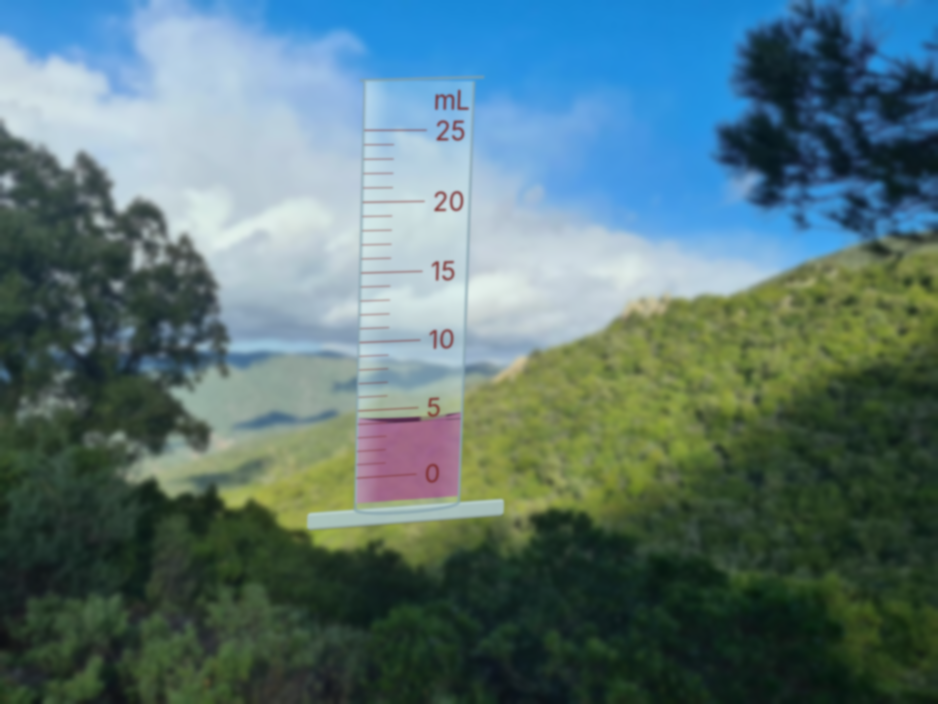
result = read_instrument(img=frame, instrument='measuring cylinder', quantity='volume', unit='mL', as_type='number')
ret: 4 mL
